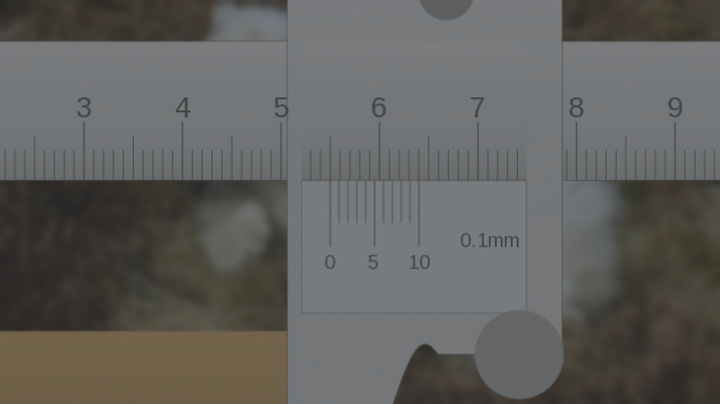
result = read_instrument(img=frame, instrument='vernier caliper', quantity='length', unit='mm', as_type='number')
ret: 55.0 mm
